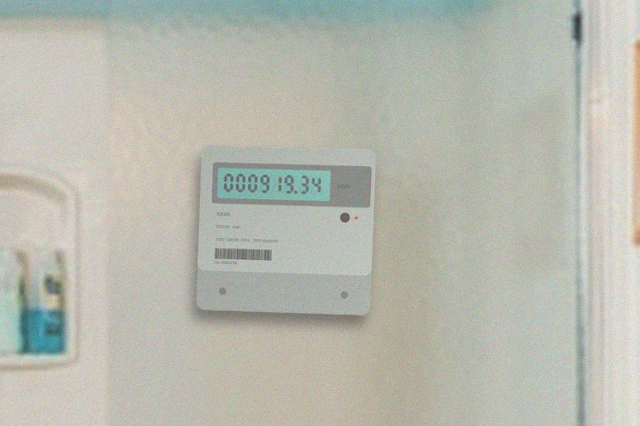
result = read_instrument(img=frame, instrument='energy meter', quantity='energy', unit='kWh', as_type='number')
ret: 919.34 kWh
